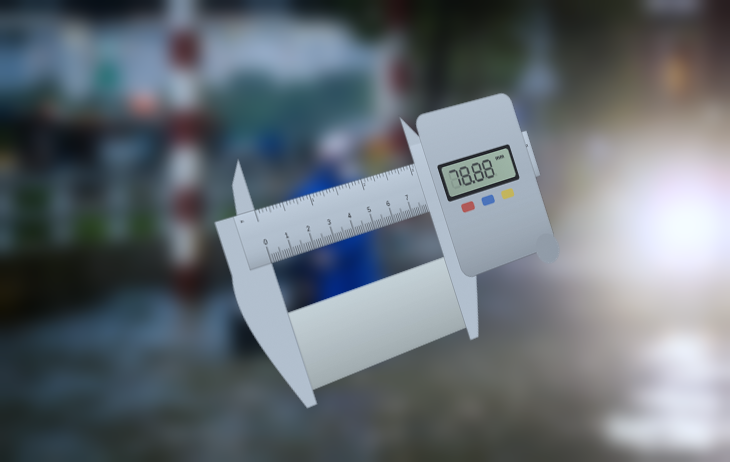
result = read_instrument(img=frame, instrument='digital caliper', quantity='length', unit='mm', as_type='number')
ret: 78.88 mm
